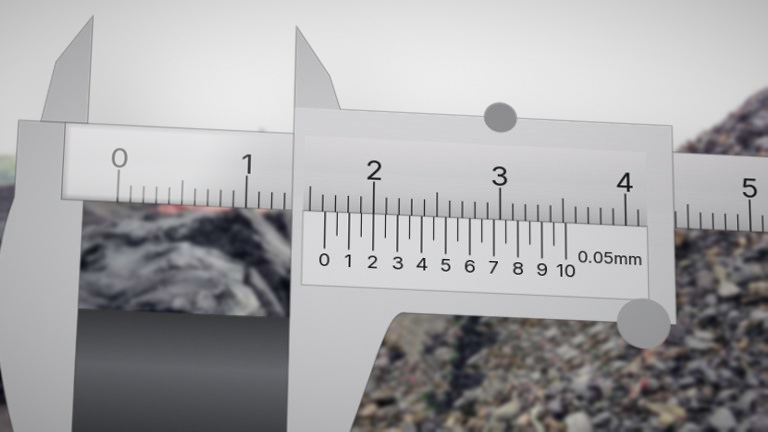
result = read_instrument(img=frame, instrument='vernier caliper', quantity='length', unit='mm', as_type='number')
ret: 16.2 mm
